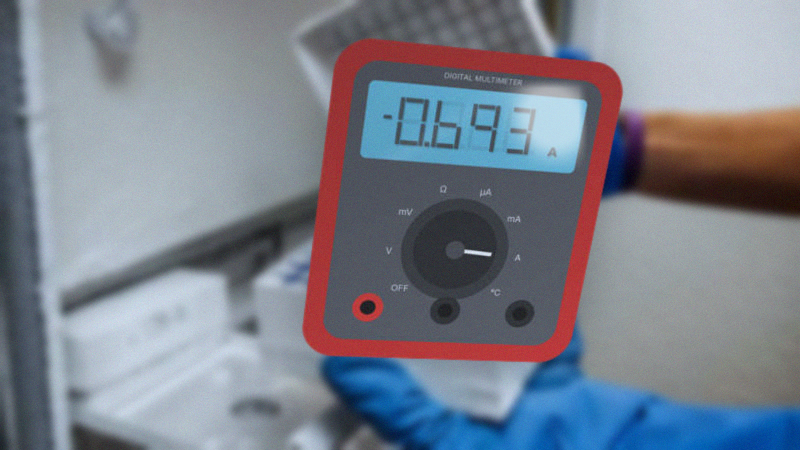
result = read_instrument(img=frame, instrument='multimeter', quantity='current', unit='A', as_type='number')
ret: -0.693 A
